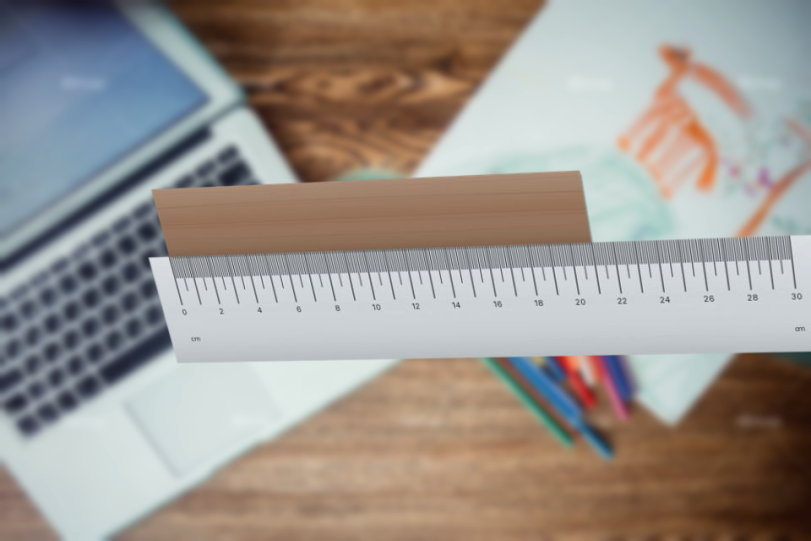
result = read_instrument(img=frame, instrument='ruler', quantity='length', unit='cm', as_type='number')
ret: 21 cm
